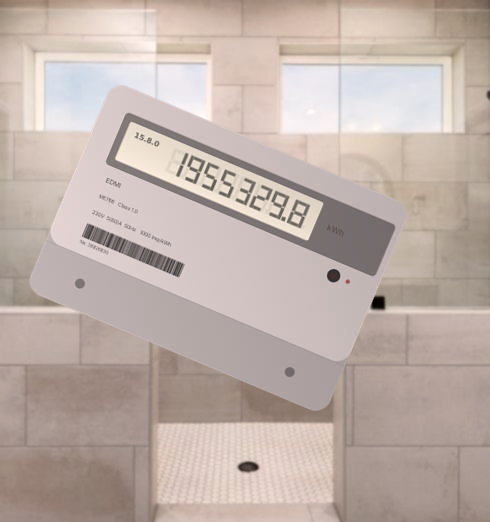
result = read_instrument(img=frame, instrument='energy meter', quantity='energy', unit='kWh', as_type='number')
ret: 1955329.8 kWh
